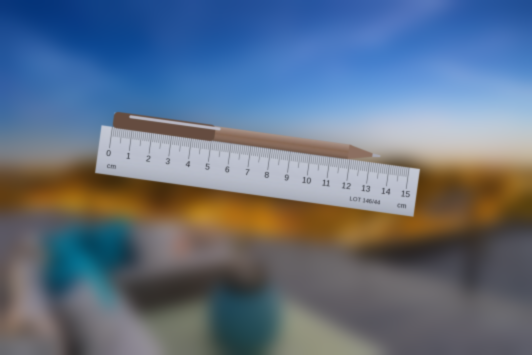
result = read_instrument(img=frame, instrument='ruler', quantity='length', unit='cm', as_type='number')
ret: 13.5 cm
